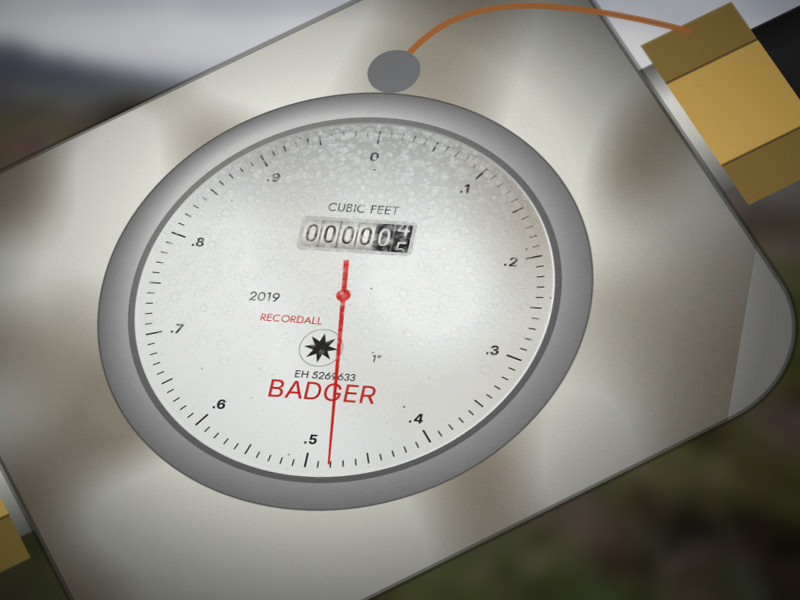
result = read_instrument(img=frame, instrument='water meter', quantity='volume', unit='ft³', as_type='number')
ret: 4.48 ft³
